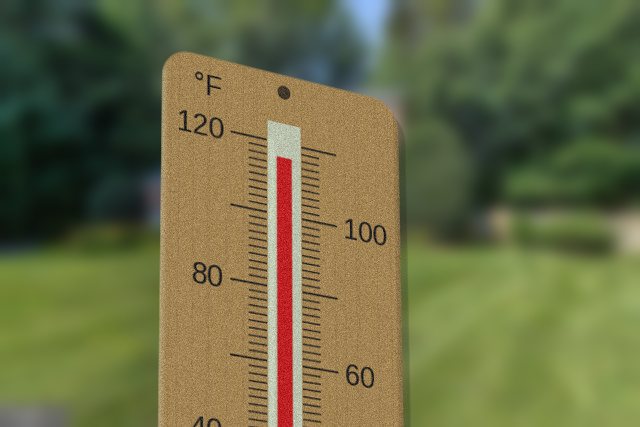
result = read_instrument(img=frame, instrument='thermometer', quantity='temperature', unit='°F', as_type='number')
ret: 116 °F
